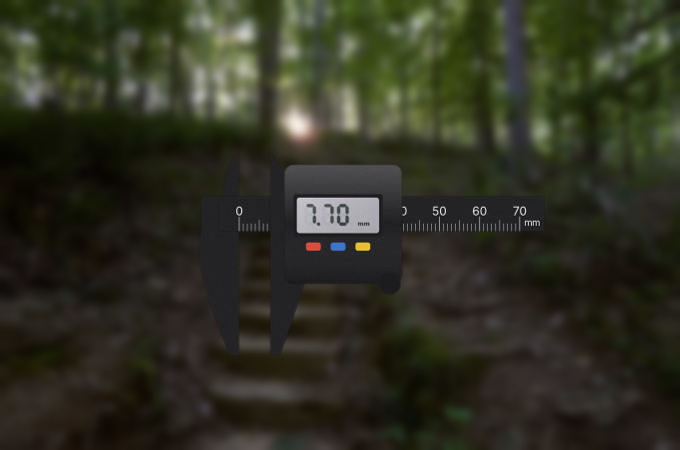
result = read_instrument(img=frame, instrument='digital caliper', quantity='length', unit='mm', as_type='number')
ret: 7.70 mm
